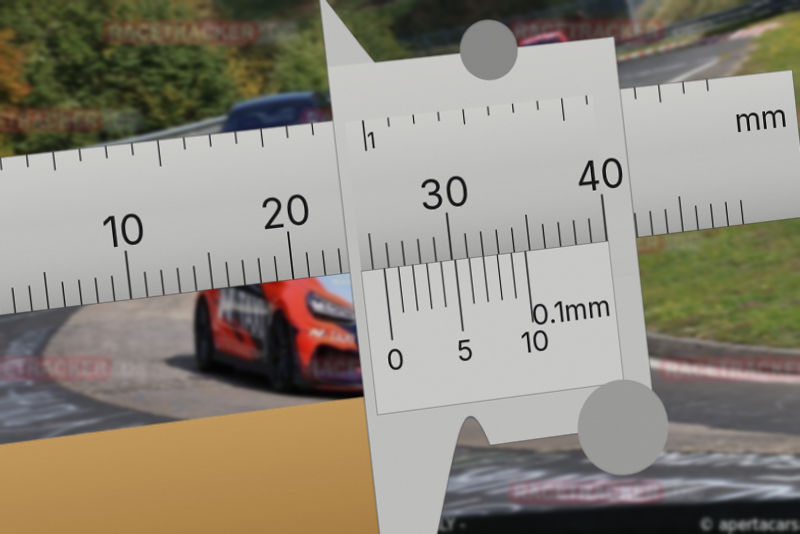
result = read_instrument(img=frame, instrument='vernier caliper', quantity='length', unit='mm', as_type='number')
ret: 25.7 mm
